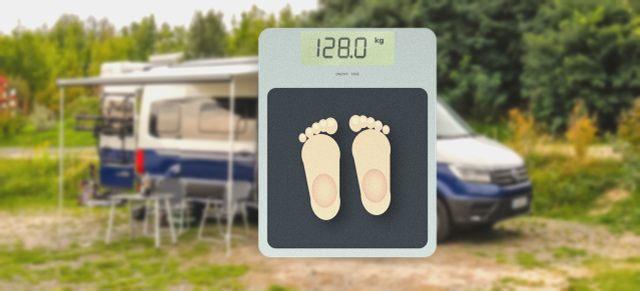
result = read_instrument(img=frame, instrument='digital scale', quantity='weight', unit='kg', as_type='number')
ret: 128.0 kg
